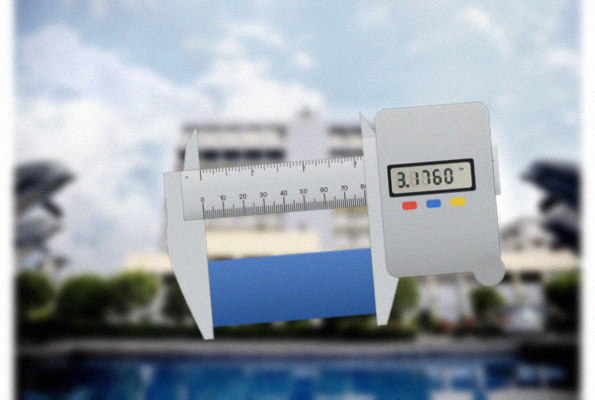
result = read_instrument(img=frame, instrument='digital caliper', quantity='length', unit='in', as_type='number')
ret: 3.1760 in
